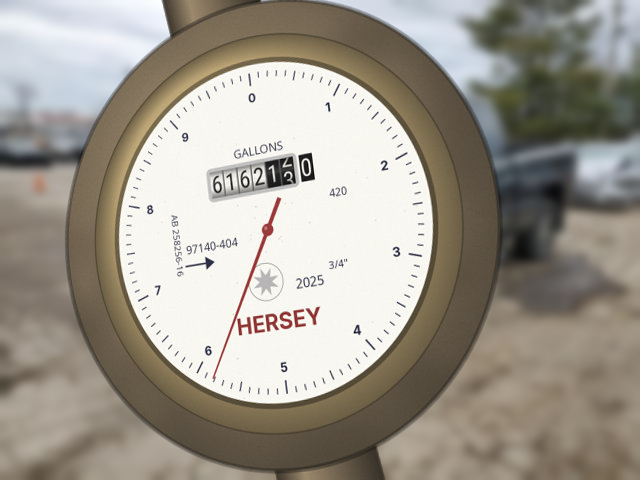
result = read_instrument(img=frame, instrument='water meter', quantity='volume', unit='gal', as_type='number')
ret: 6162125.8 gal
